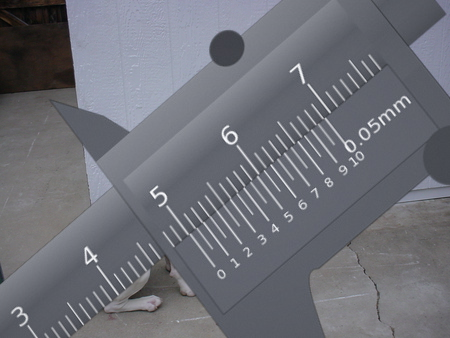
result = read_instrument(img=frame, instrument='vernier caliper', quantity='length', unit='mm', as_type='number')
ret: 50.2 mm
